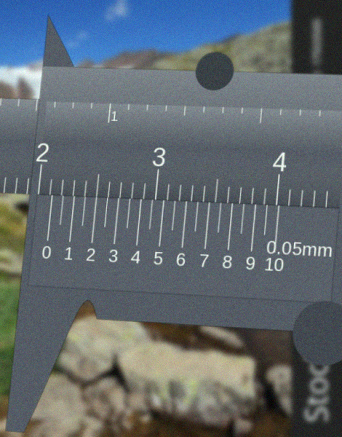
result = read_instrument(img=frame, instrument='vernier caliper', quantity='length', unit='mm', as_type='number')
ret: 21.2 mm
